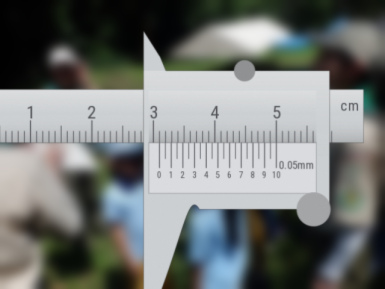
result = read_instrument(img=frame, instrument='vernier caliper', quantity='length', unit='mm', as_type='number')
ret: 31.0 mm
